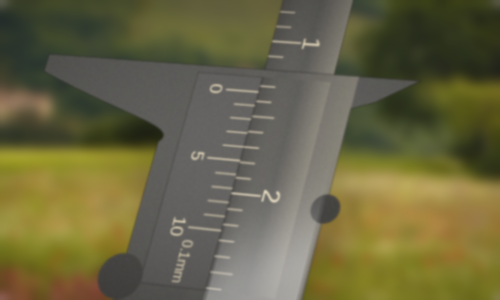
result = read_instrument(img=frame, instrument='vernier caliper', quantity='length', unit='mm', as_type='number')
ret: 13.4 mm
